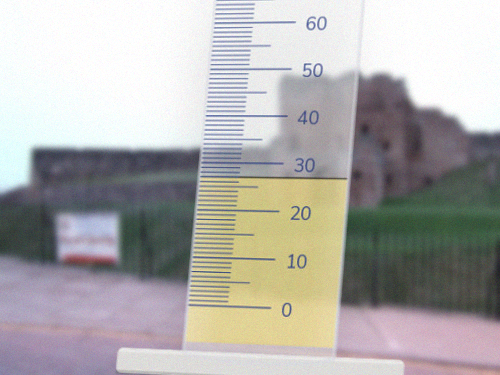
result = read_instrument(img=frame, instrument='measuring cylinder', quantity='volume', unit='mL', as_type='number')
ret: 27 mL
